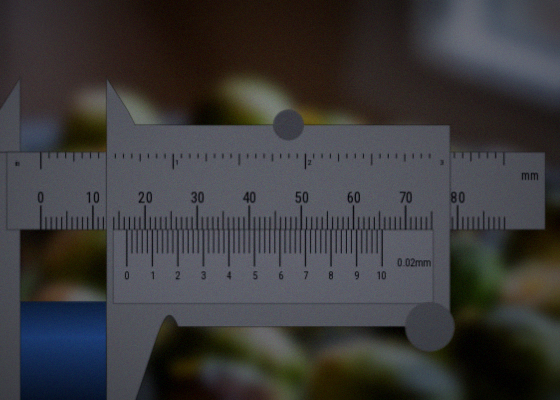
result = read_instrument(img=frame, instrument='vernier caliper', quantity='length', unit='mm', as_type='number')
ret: 16.5 mm
